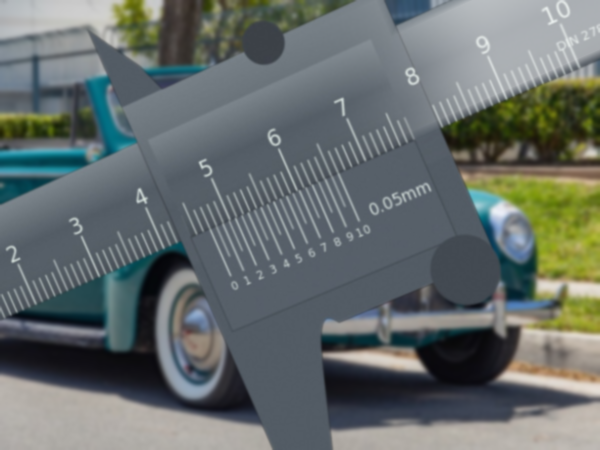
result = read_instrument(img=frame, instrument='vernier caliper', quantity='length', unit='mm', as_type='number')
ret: 47.0 mm
